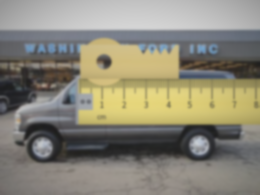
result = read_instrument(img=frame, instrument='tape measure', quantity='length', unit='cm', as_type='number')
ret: 4.5 cm
